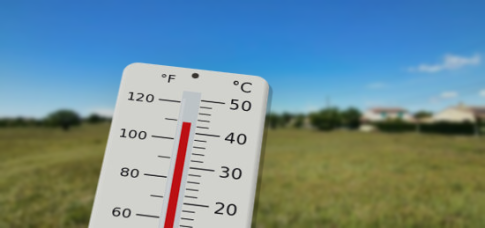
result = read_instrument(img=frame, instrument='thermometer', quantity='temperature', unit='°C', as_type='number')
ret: 43 °C
